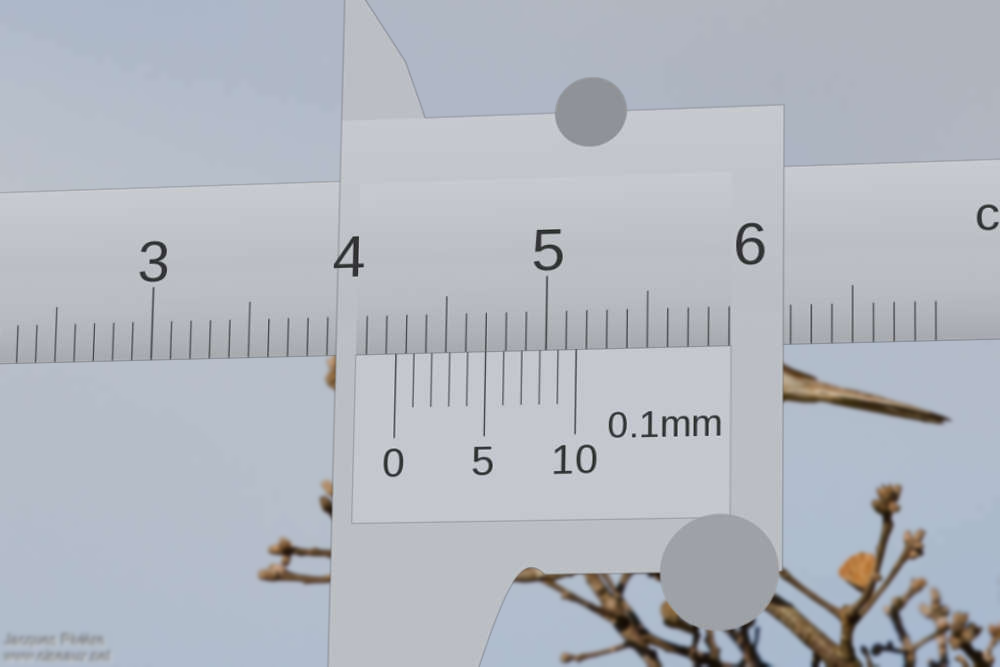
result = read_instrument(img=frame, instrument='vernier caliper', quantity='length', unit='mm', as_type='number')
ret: 42.5 mm
